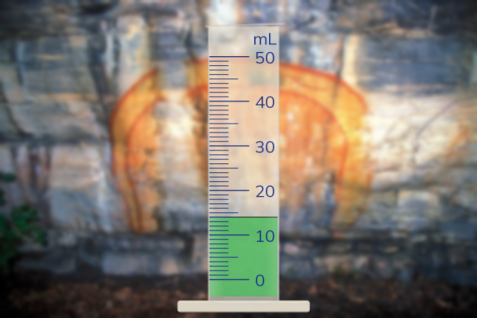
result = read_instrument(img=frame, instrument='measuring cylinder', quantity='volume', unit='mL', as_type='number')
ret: 14 mL
